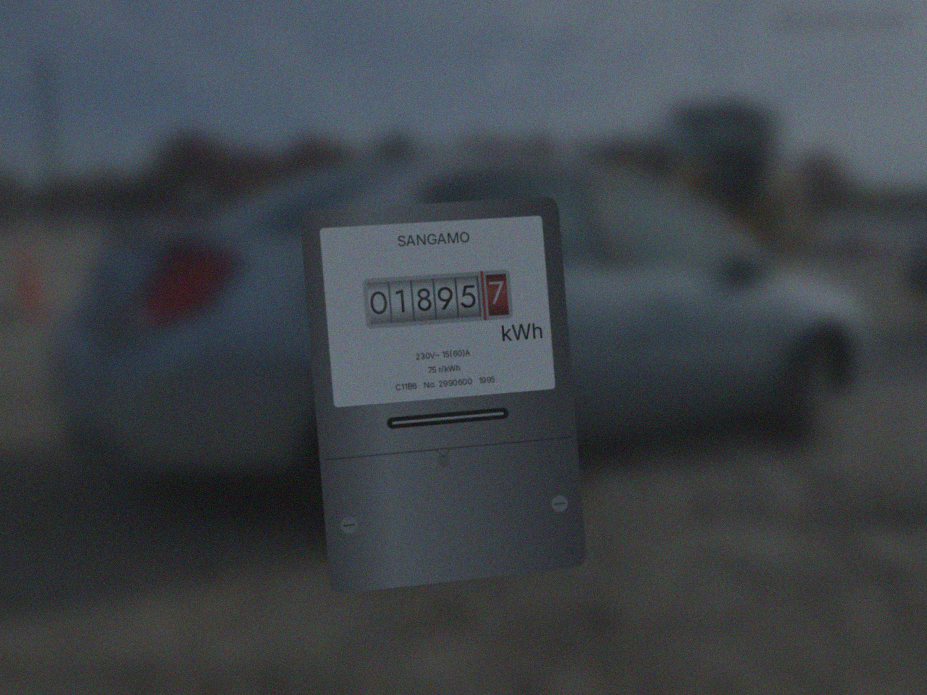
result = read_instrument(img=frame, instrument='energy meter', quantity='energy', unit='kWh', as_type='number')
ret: 1895.7 kWh
